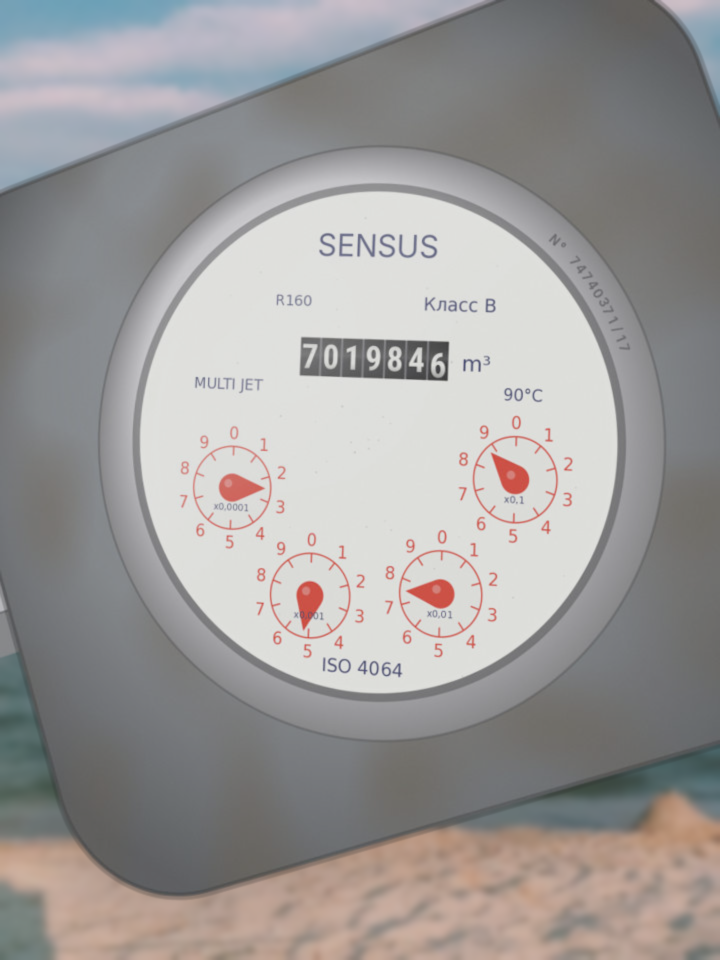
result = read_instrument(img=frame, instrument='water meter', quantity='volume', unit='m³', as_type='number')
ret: 7019845.8752 m³
